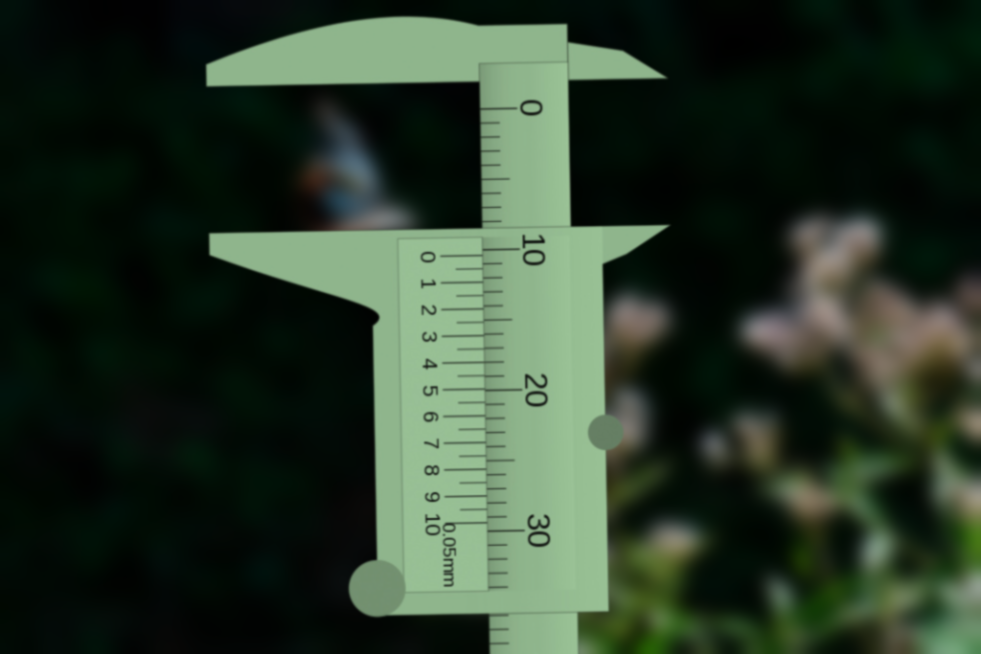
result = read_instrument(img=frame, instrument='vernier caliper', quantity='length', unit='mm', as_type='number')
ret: 10.4 mm
